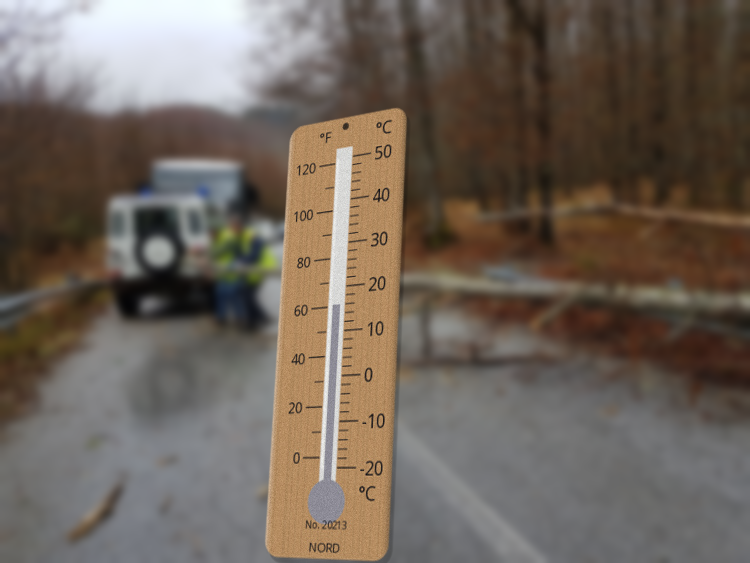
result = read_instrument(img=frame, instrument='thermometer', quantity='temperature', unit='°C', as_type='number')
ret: 16 °C
